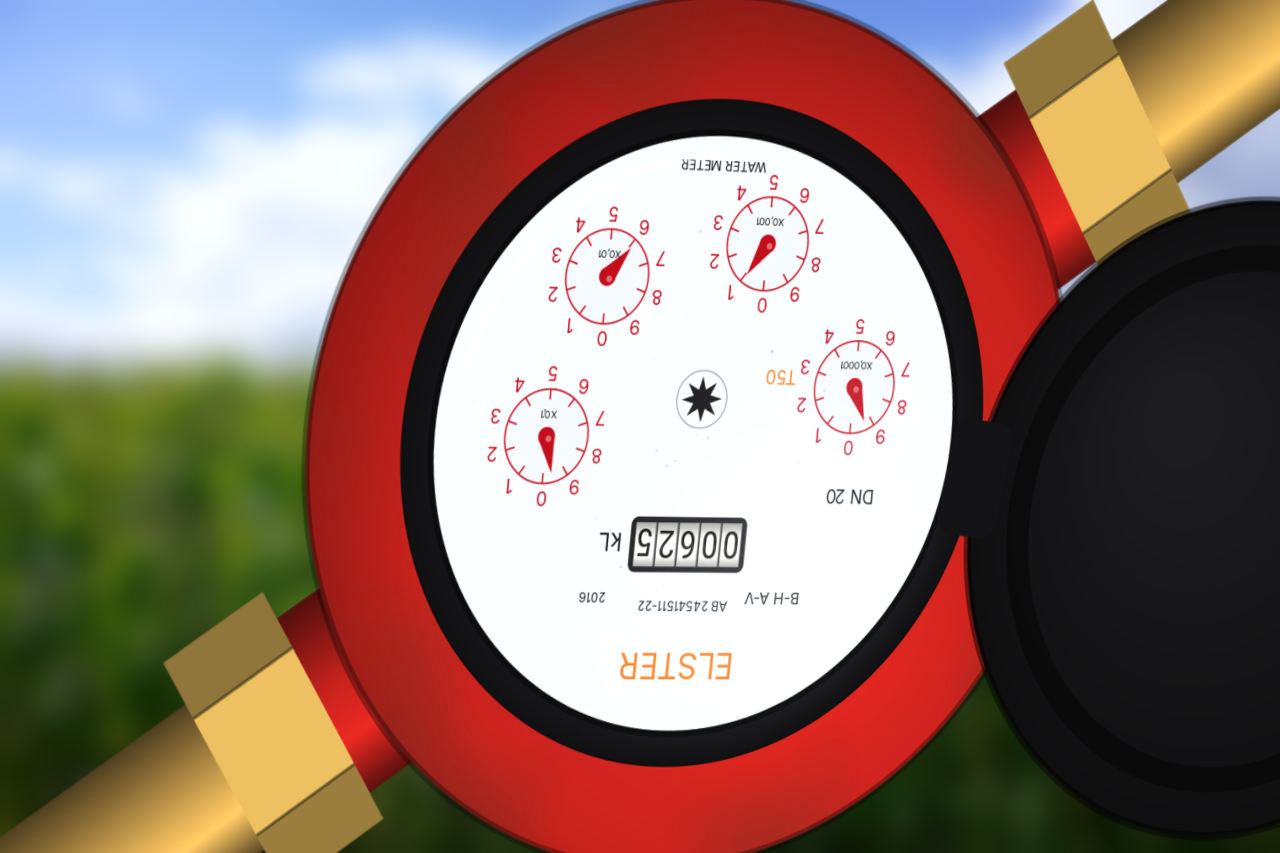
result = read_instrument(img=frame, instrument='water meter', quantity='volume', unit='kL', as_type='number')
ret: 624.9609 kL
